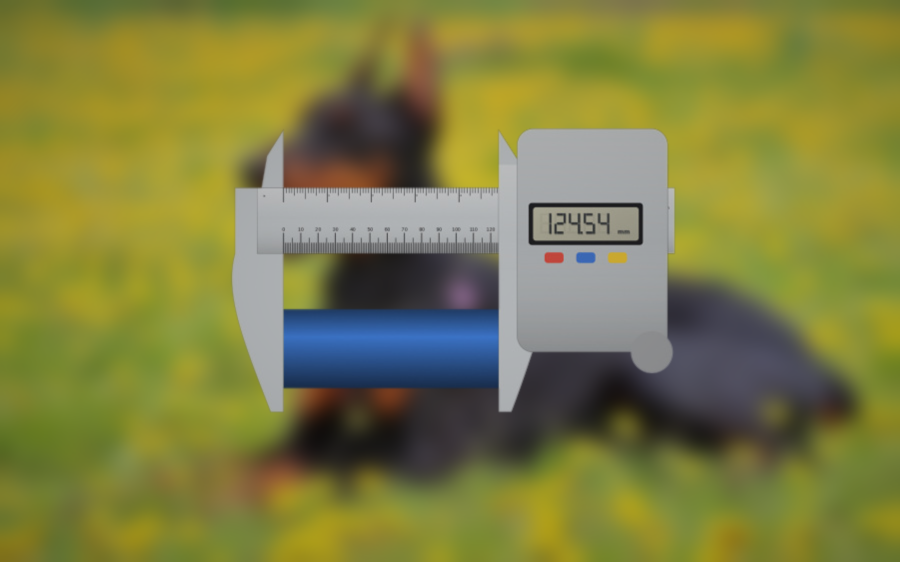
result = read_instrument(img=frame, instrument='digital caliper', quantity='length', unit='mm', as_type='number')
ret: 124.54 mm
